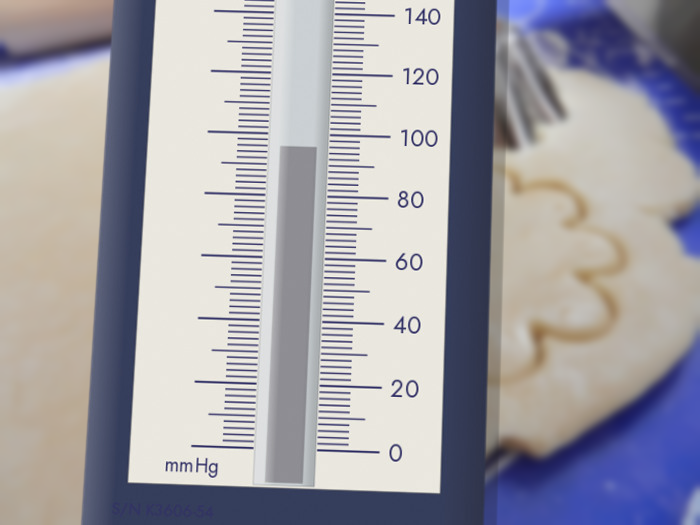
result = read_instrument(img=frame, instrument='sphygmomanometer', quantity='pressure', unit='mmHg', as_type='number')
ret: 96 mmHg
